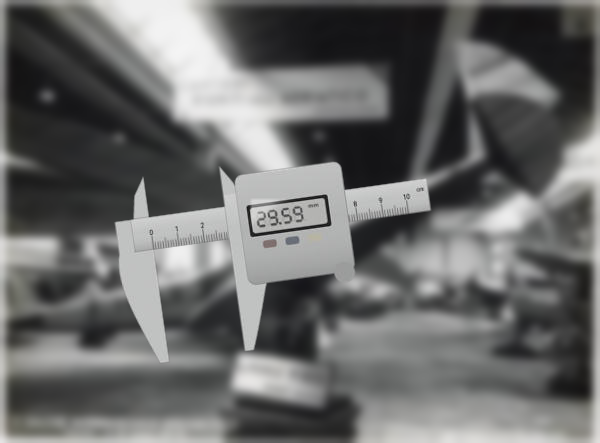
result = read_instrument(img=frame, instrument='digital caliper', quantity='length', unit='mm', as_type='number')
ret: 29.59 mm
